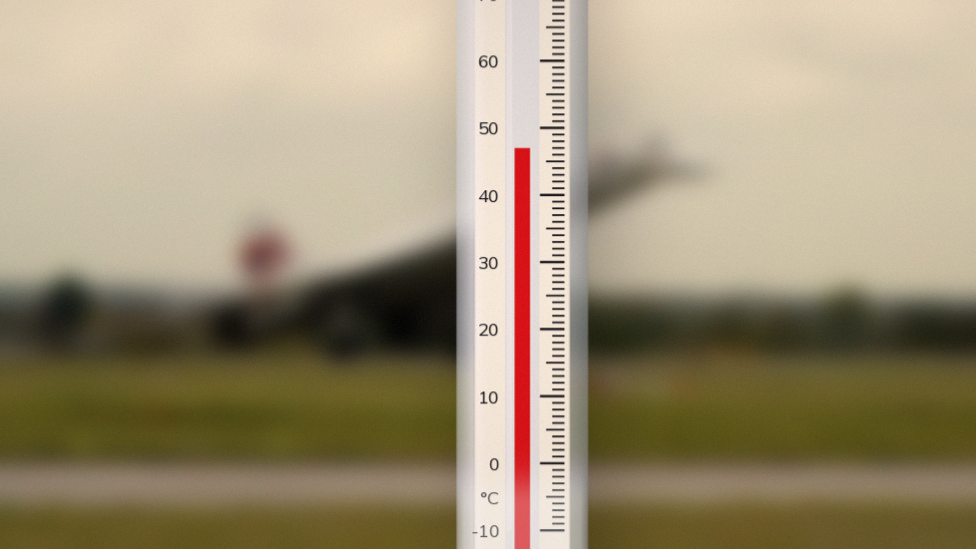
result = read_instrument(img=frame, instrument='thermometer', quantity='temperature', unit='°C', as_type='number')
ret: 47 °C
